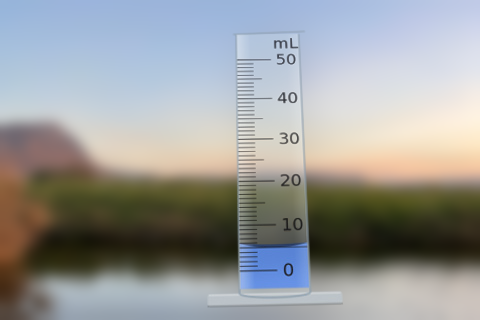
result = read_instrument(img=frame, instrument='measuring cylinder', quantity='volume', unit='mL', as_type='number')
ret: 5 mL
